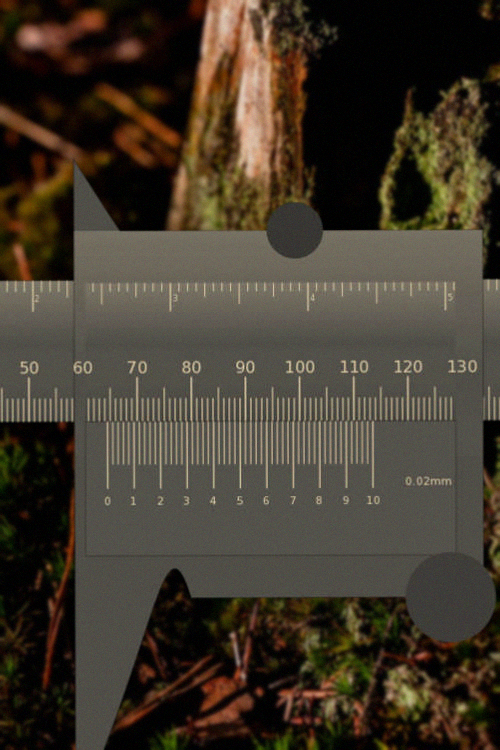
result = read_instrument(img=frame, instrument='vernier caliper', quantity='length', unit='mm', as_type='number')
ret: 64.5 mm
